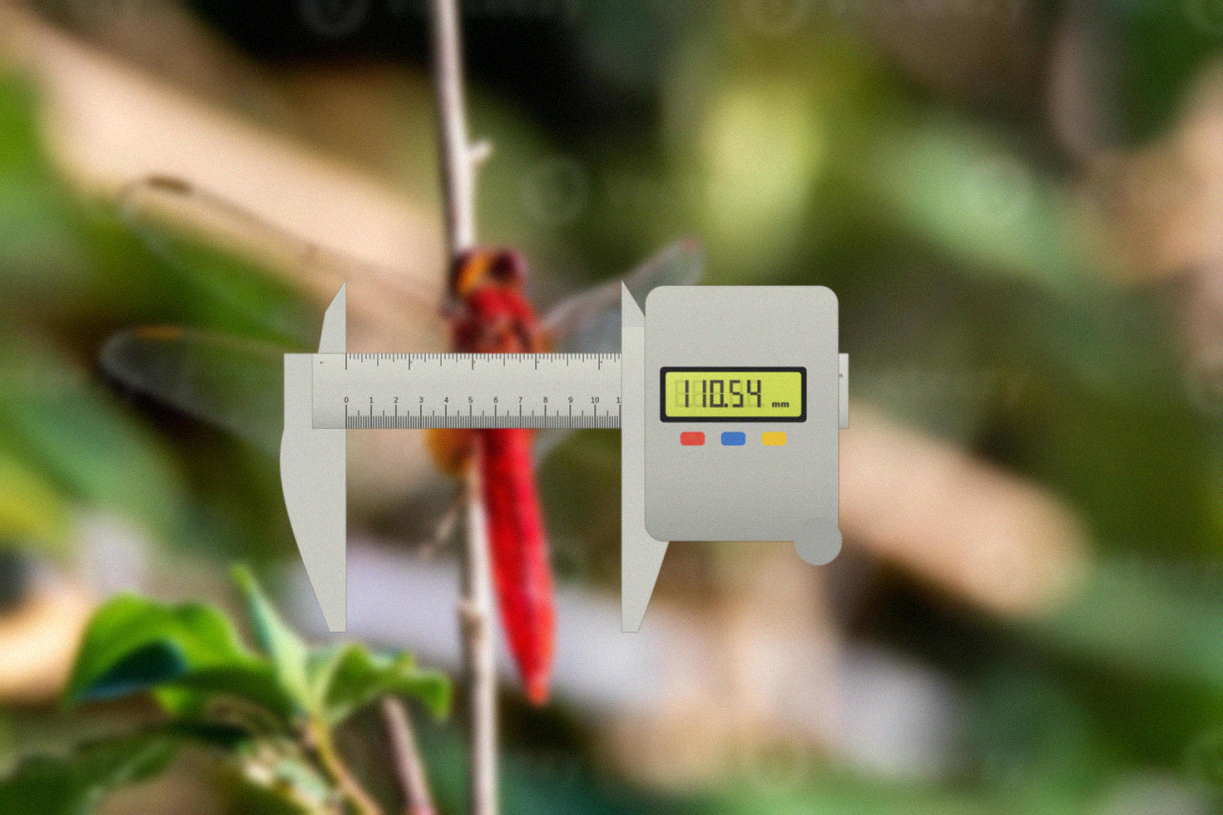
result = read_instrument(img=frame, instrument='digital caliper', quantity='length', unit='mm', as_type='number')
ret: 110.54 mm
